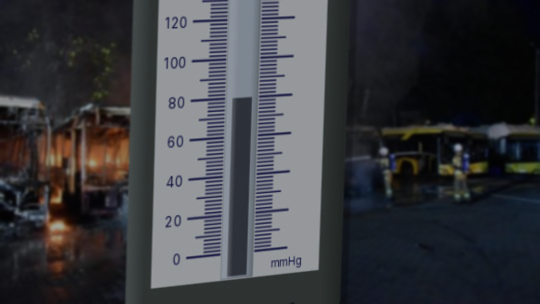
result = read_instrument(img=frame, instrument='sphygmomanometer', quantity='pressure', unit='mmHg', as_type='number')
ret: 80 mmHg
